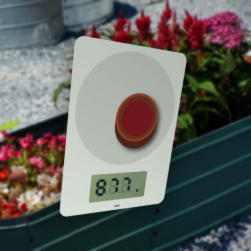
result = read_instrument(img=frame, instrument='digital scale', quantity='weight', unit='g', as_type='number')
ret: 877 g
